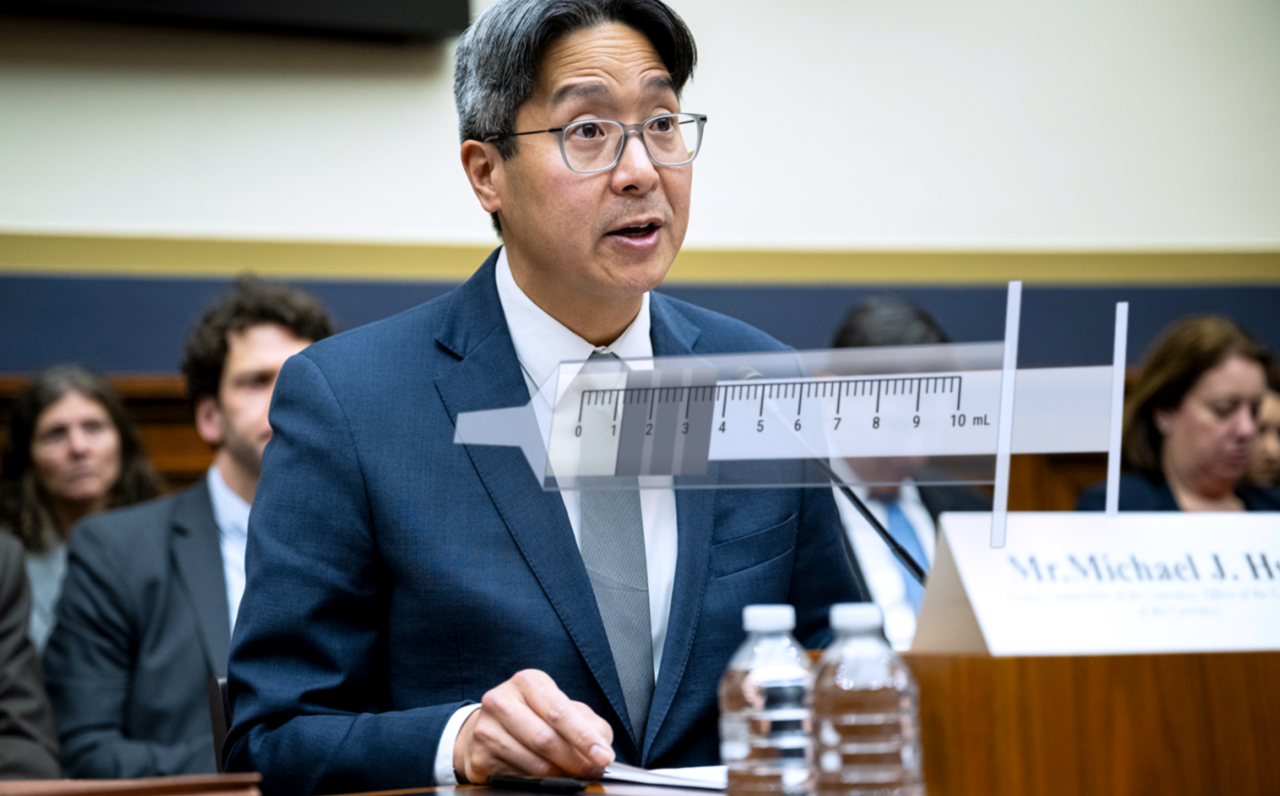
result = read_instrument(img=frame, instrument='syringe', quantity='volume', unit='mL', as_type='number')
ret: 1.2 mL
